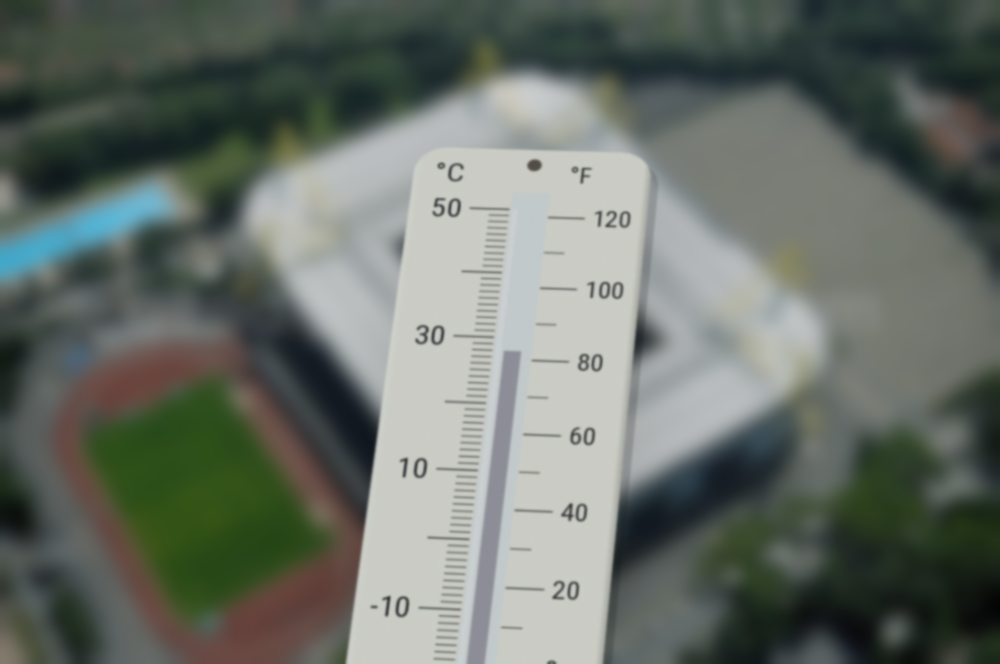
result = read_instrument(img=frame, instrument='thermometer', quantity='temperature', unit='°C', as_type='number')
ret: 28 °C
